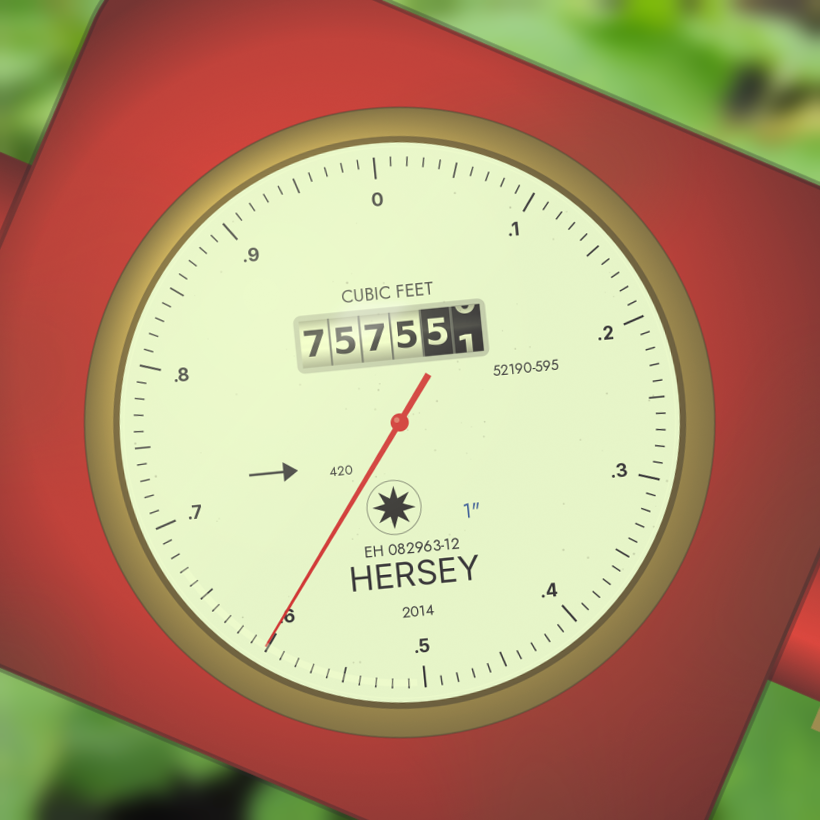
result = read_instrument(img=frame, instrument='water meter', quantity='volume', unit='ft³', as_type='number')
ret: 757550.60 ft³
